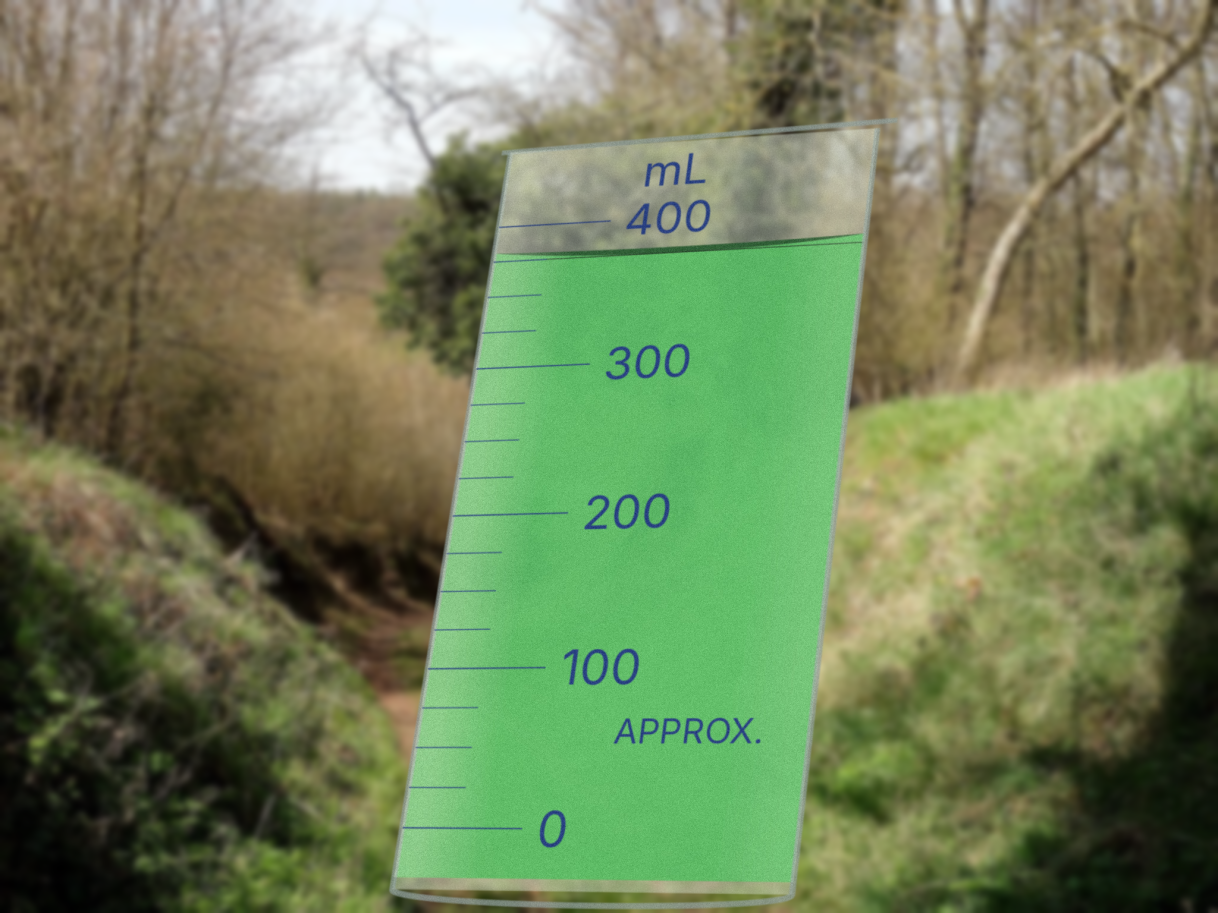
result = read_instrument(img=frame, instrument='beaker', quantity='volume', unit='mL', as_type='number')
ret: 375 mL
